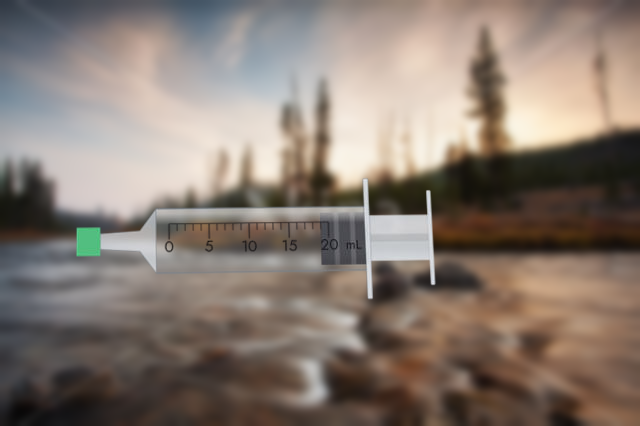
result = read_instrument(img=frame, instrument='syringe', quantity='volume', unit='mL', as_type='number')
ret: 19 mL
